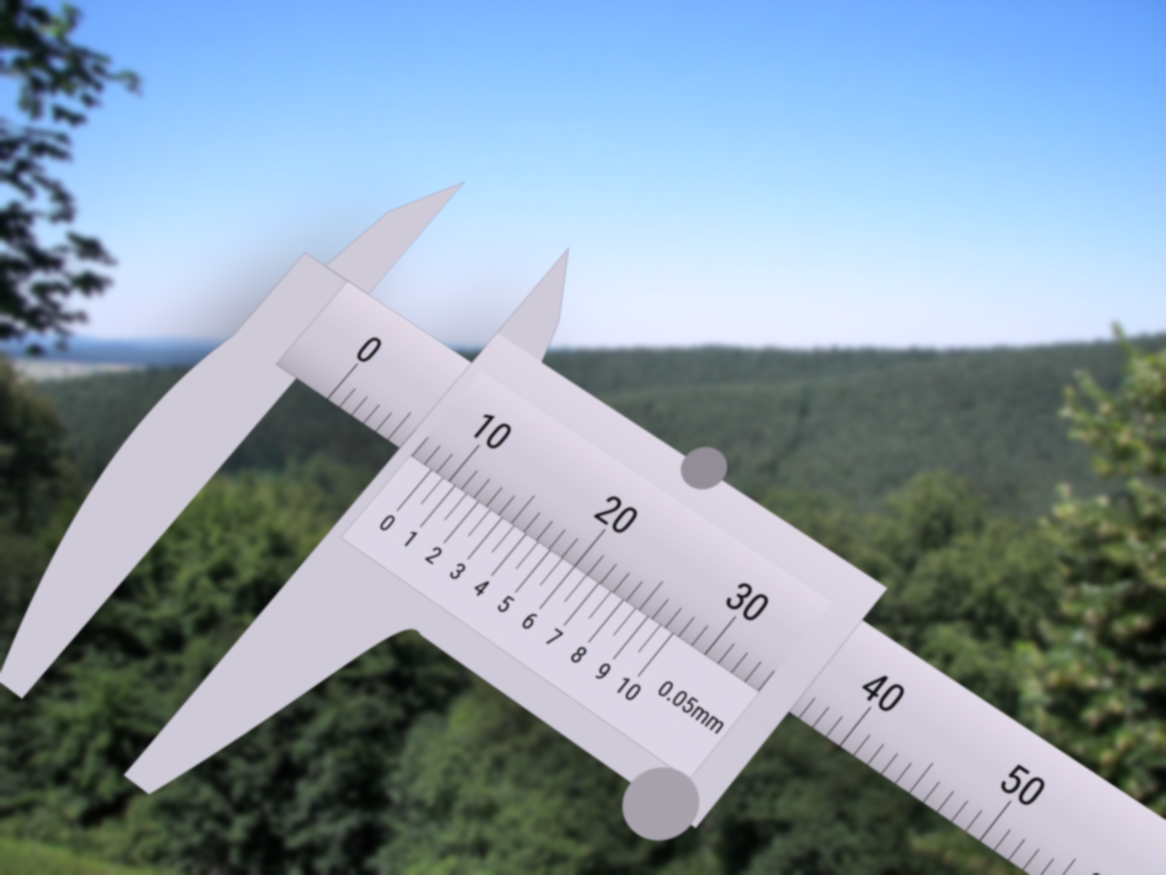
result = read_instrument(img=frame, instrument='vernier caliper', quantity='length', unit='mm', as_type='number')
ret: 8.6 mm
